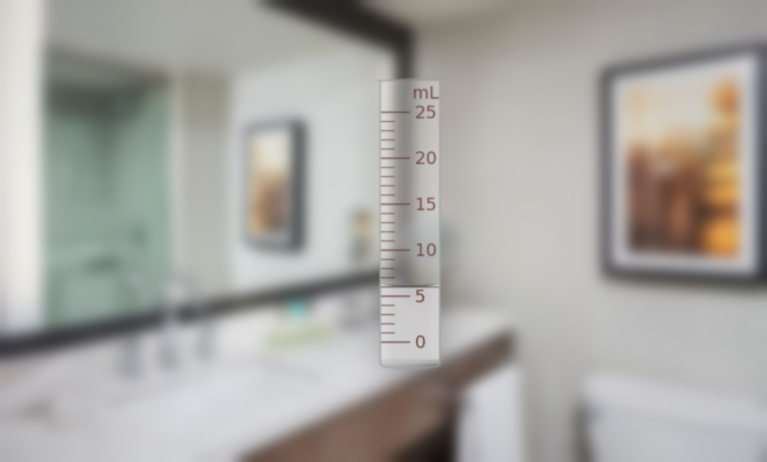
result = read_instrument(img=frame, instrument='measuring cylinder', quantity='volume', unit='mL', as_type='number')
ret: 6 mL
